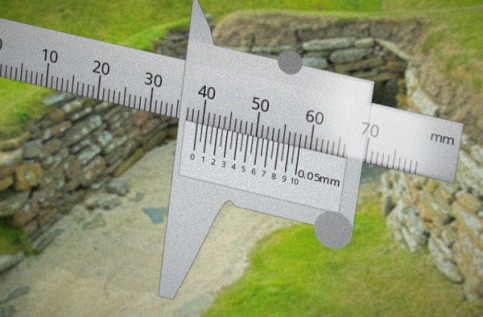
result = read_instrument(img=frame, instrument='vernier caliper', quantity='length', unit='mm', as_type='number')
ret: 39.0 mm
